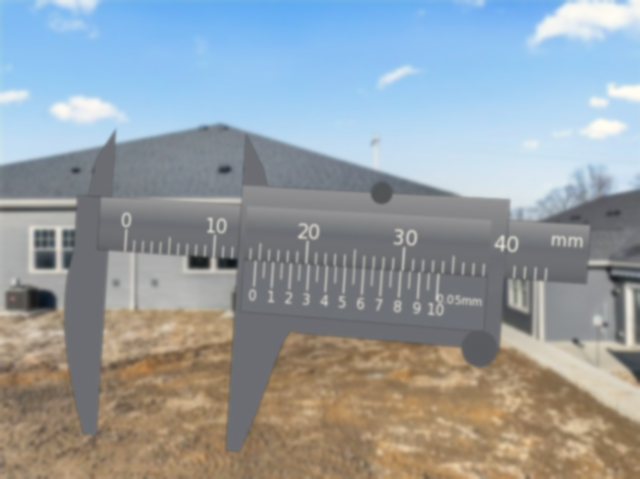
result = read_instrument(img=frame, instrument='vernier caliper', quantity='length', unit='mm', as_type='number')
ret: 14.6 mm
